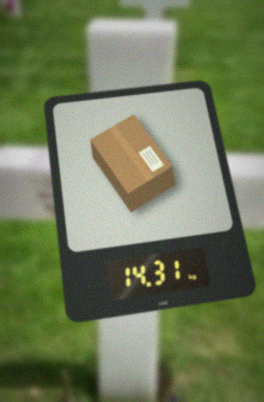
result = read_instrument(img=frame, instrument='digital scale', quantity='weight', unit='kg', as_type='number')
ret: 14.31 kg
